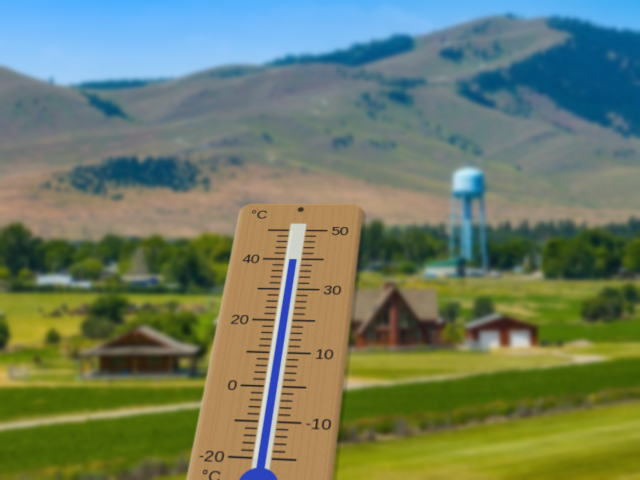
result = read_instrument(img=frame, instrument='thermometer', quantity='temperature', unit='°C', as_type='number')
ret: 40 °C
